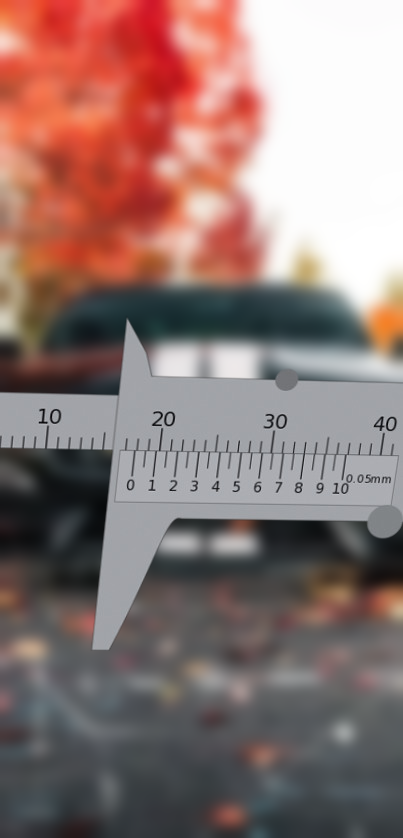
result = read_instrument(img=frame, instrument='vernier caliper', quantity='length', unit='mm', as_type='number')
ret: 17.8 mm
